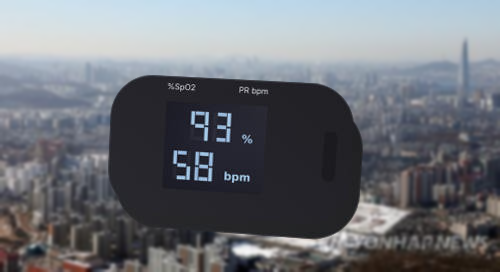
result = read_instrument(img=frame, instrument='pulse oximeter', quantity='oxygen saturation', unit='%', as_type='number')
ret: 93 %
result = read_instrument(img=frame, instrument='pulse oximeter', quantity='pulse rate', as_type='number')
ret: 58 bpm
